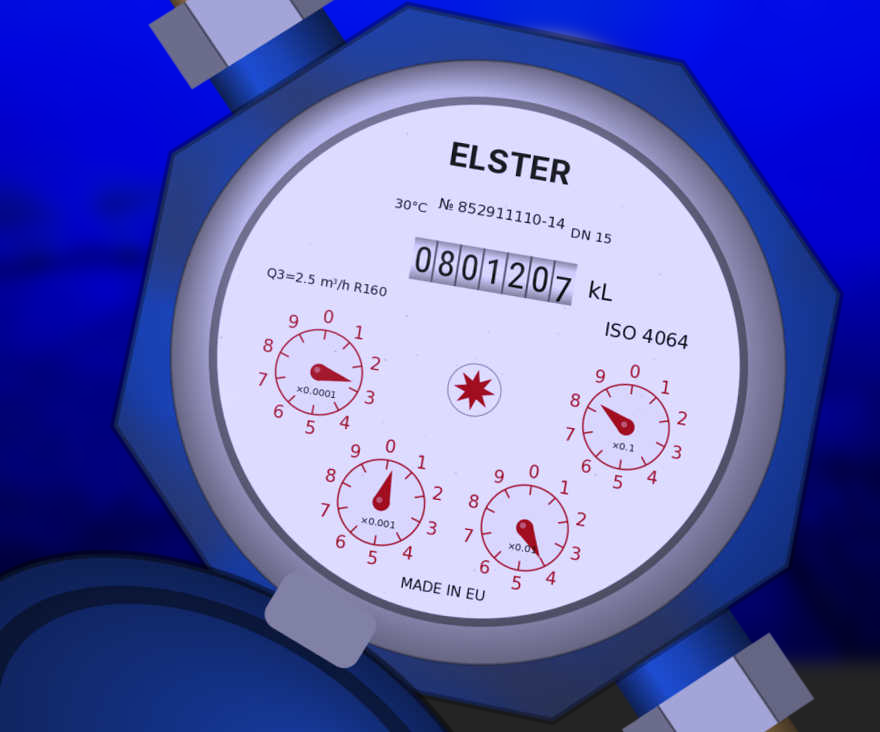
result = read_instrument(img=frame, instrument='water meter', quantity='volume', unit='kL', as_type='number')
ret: 801206.8402 kL
